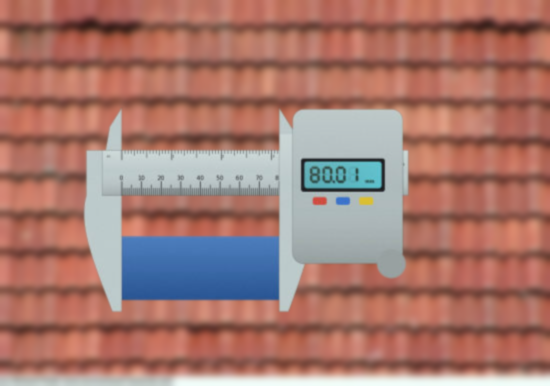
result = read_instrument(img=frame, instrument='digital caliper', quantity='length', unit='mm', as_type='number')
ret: 80.01 mm
